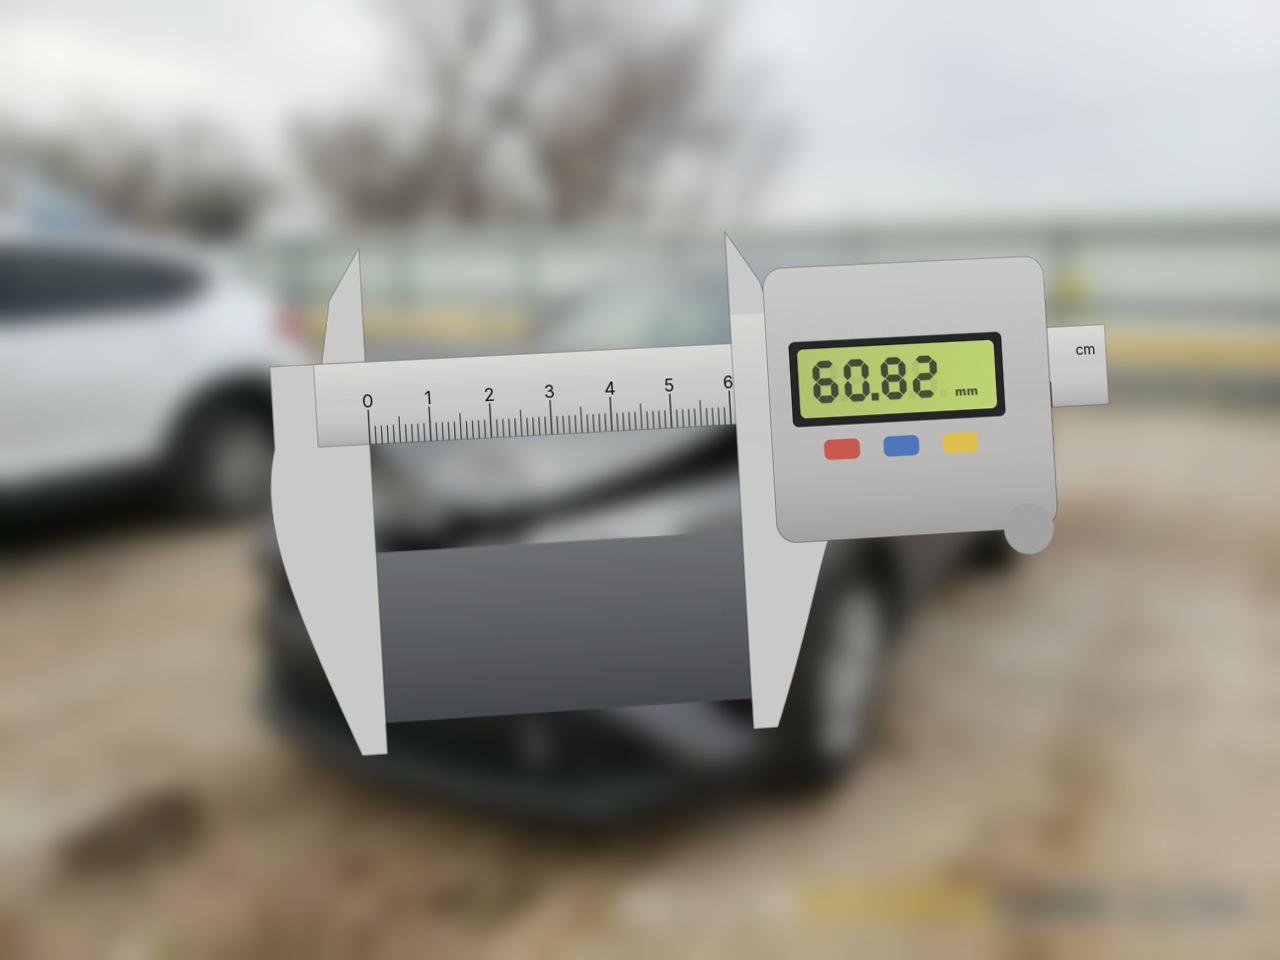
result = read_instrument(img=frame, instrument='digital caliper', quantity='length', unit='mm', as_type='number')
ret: 60.82 mm
